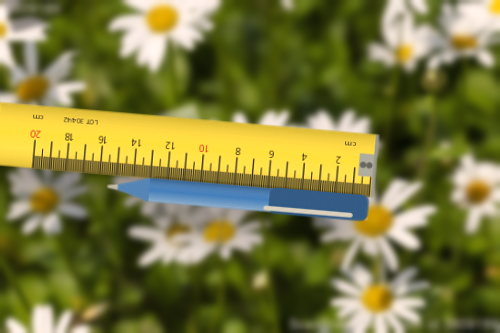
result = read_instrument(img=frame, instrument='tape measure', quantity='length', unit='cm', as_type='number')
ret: 15.5 cm
